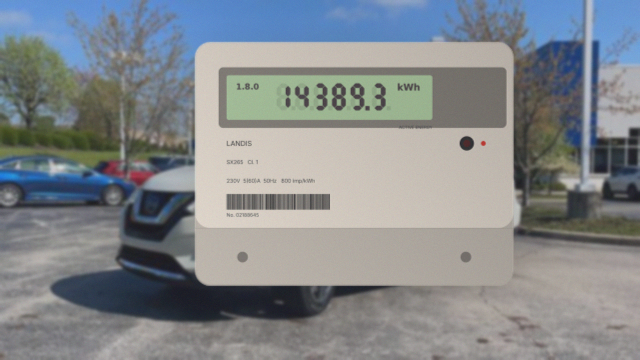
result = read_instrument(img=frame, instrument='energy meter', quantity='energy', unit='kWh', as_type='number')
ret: 14389.3 kWh
